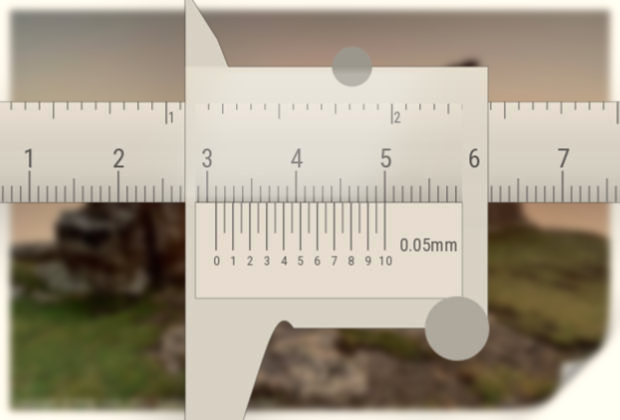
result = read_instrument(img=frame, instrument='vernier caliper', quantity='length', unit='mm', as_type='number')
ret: 31.0 mm
